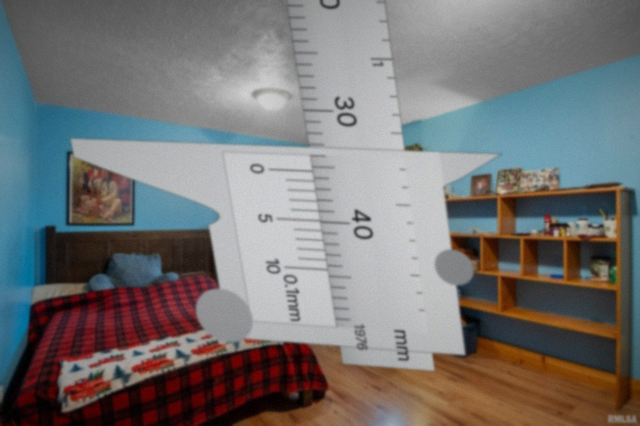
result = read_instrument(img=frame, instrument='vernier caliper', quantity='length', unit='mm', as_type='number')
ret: 35.4 mm
